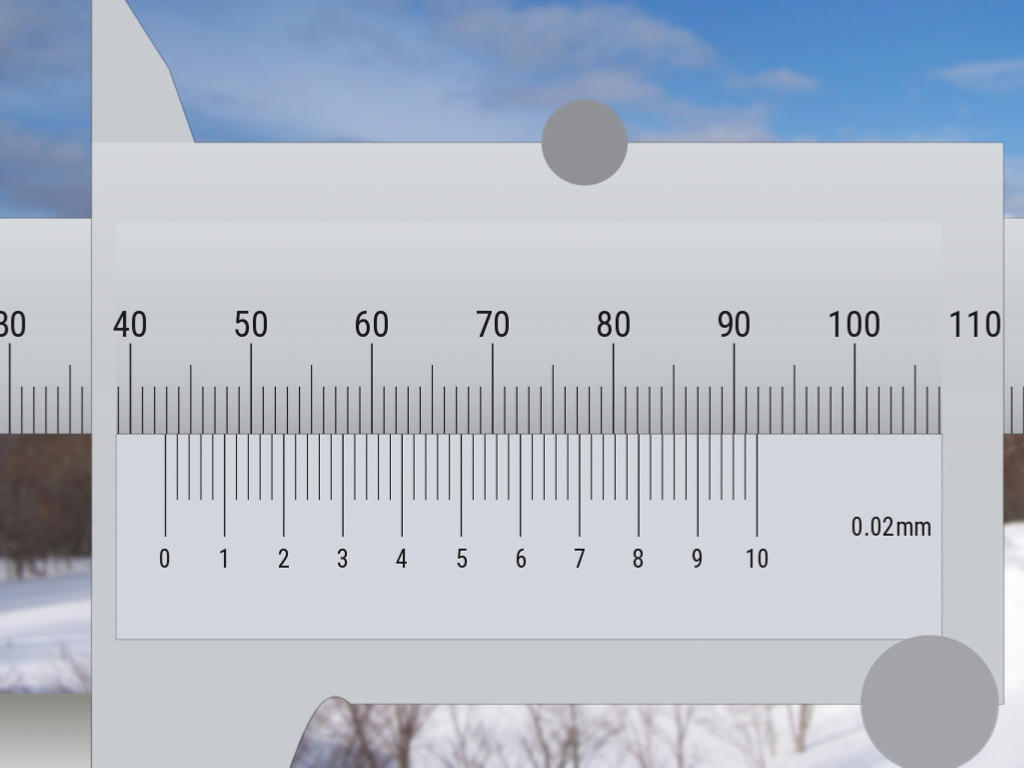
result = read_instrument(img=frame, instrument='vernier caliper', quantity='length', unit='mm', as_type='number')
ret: 42.9 mm
